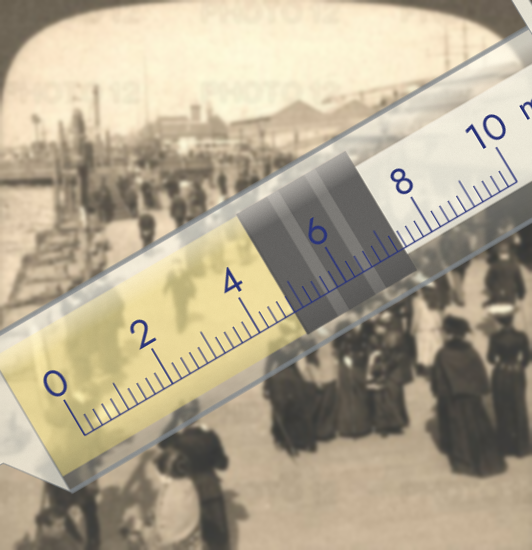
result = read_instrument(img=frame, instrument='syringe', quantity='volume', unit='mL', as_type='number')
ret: 4.8 mL
